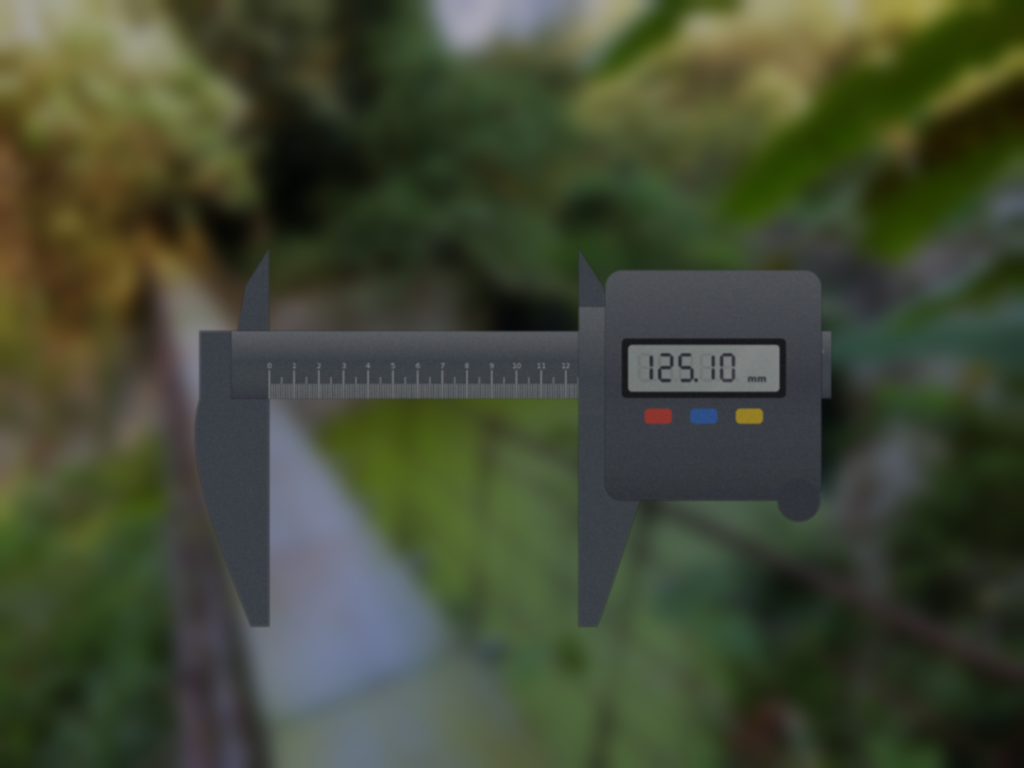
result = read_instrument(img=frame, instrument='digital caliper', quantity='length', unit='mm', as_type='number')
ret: 125.10 mm
